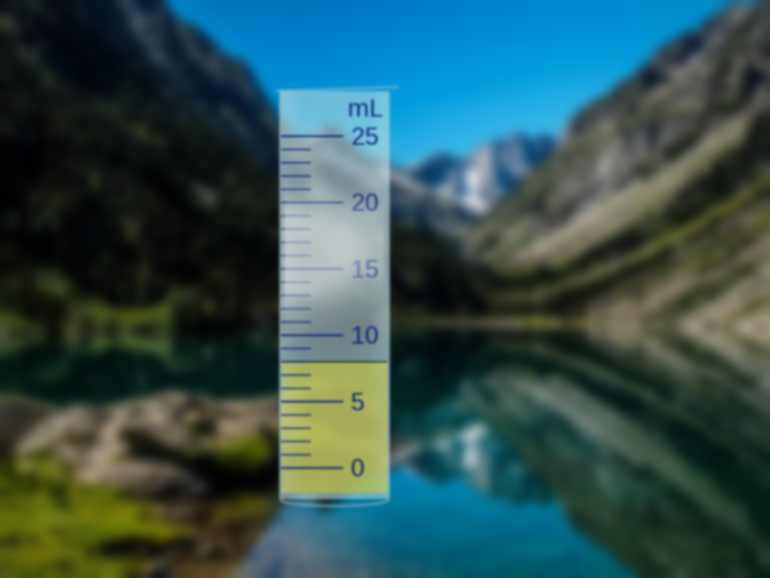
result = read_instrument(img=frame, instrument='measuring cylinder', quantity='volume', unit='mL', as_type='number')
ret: 8 mL
